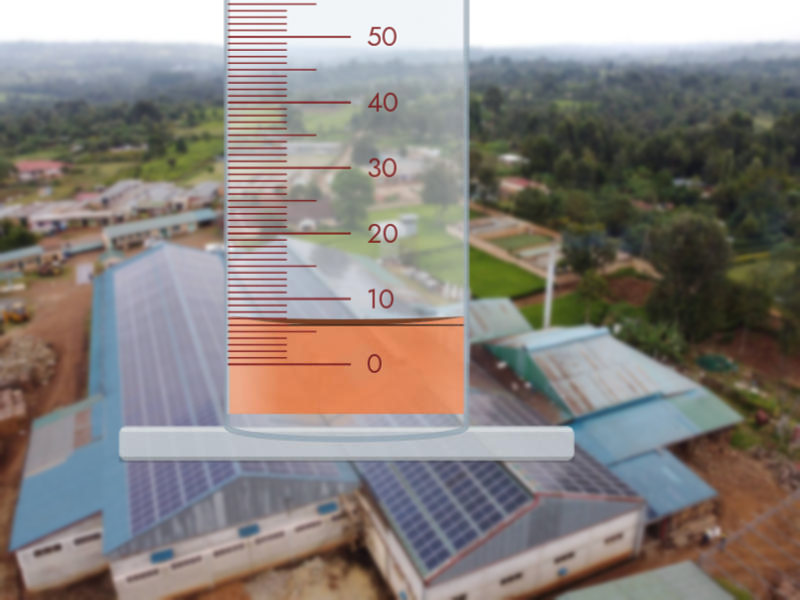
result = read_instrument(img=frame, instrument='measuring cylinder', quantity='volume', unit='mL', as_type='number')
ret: 6 mL
